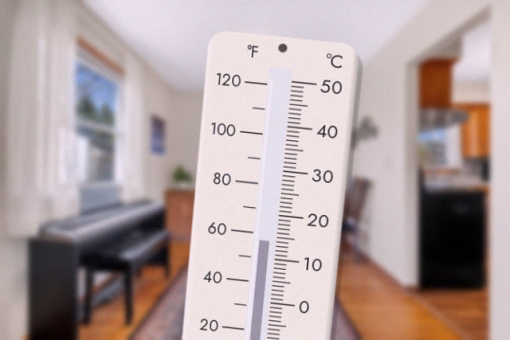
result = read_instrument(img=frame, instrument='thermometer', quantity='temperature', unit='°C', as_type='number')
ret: 14 °C
